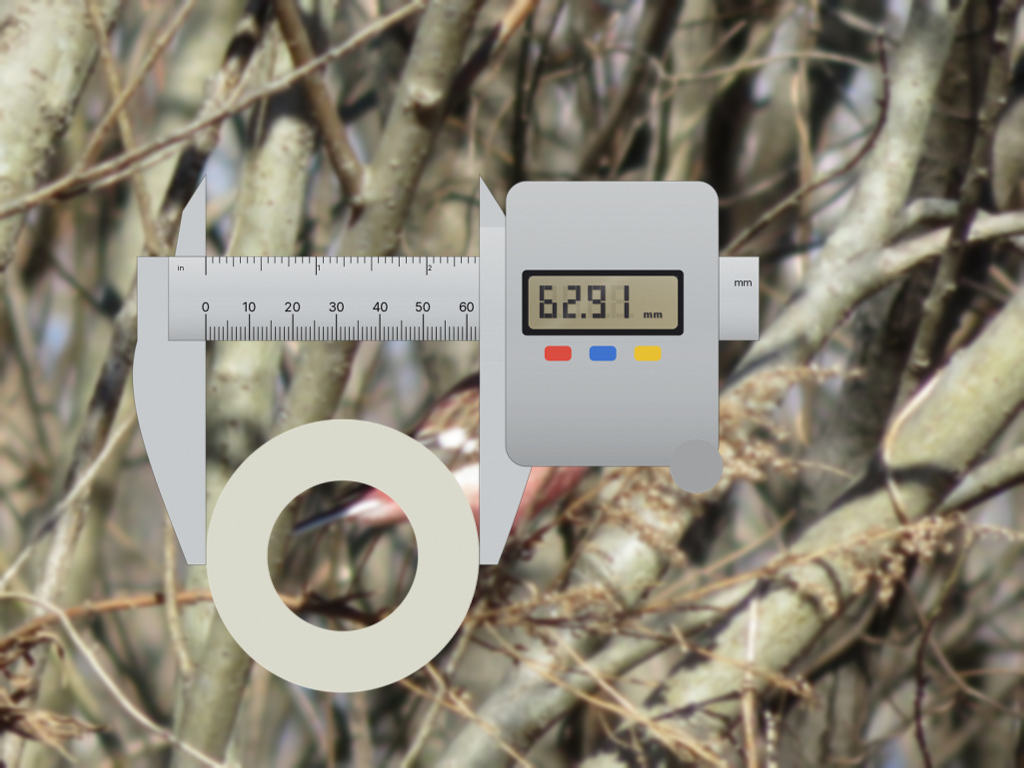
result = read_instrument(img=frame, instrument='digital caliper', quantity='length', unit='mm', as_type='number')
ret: 62.91 mm
